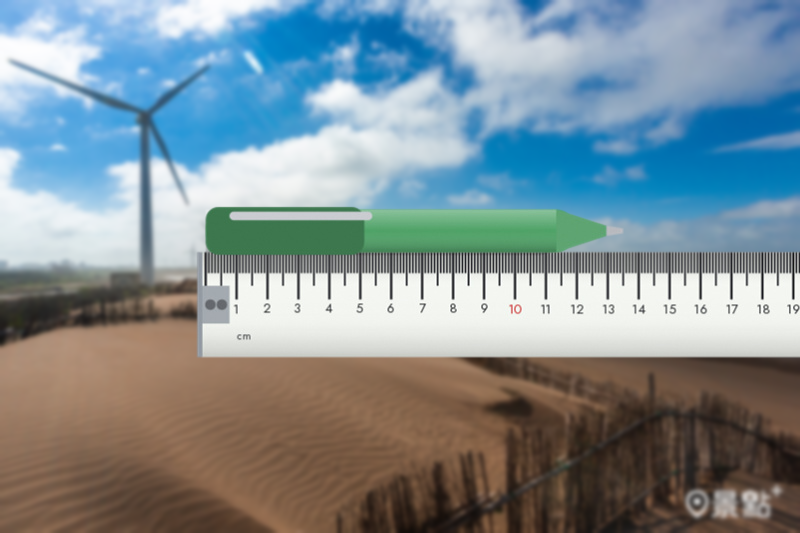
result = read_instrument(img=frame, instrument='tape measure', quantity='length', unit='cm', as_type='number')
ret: 13.5 cm
